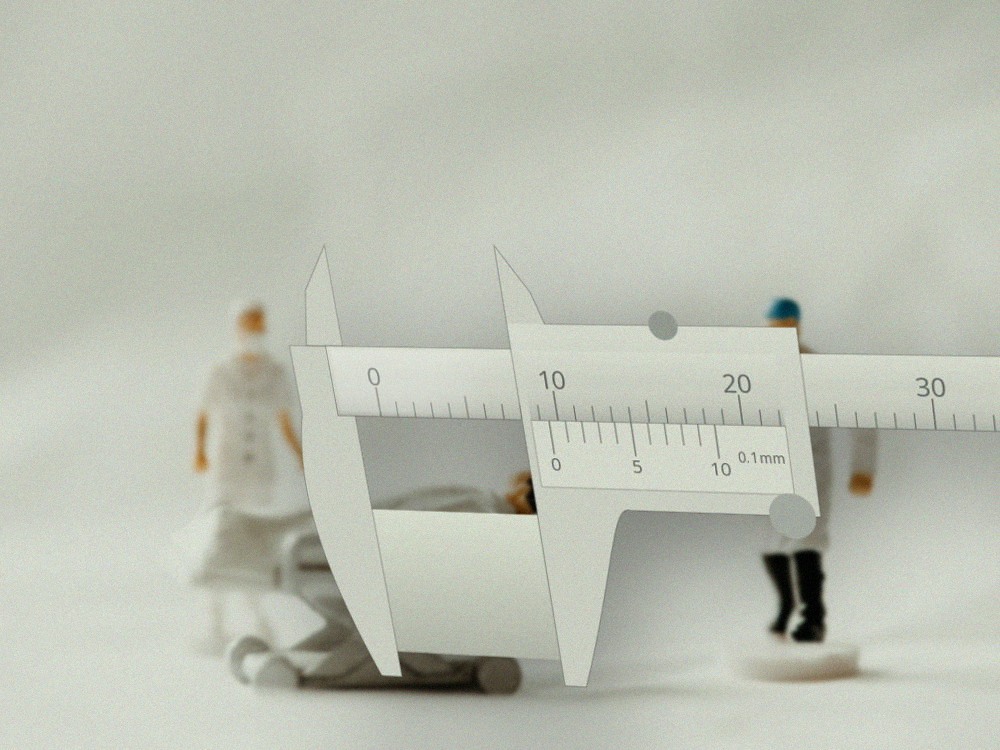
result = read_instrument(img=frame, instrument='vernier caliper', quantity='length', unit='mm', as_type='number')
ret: 9.5 mm
